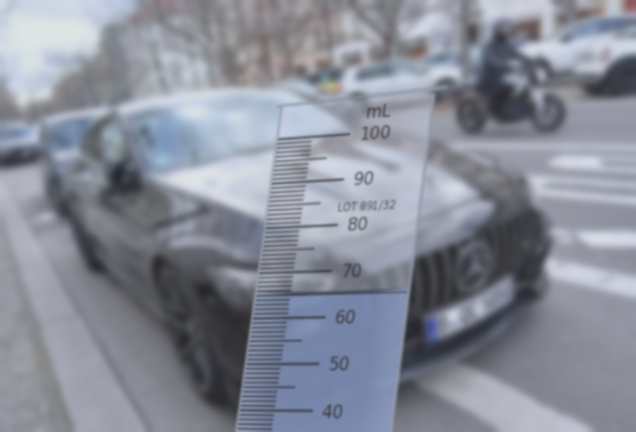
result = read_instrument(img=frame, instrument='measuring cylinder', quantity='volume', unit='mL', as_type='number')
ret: 65 mL
